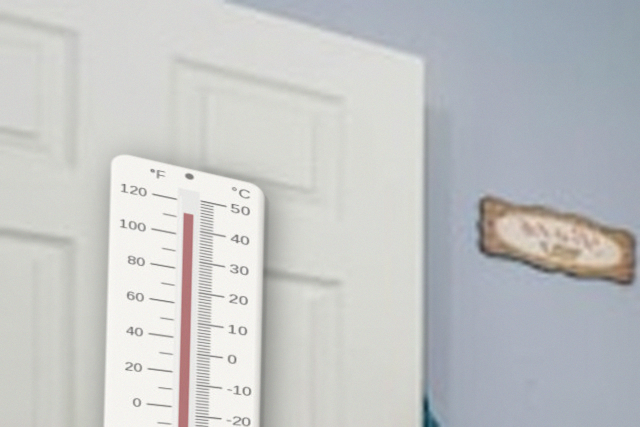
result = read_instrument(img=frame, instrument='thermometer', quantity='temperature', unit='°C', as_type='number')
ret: 45 °C
